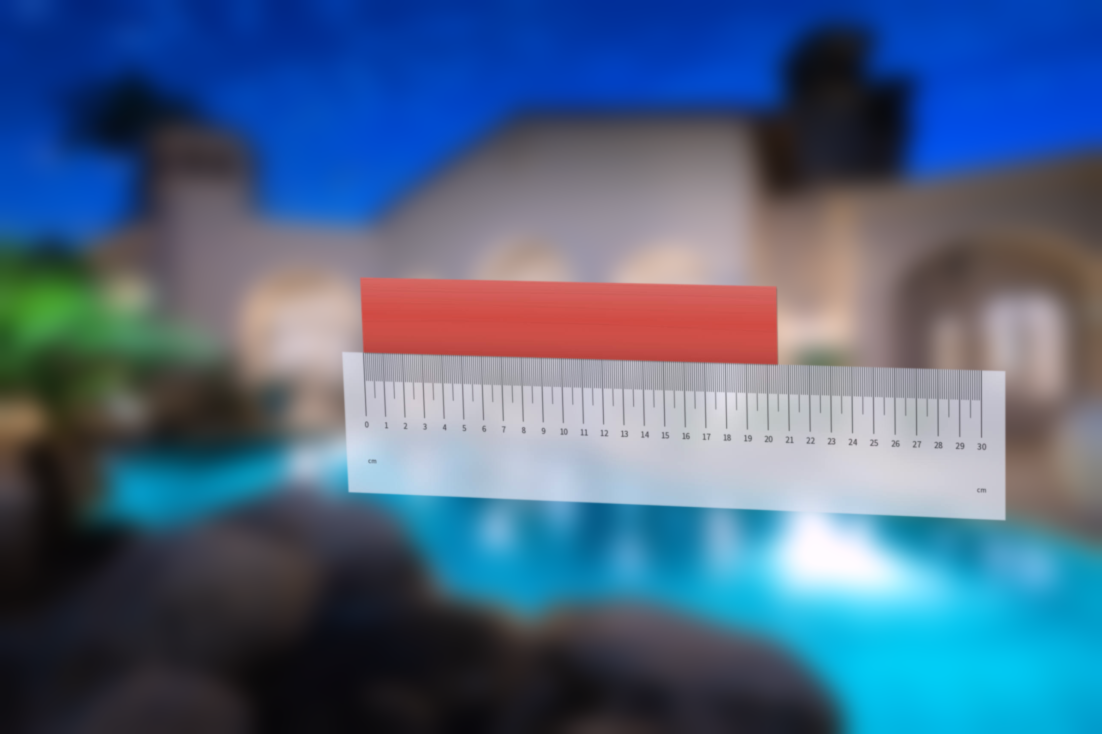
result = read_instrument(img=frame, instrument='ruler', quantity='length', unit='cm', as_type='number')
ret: 20.5 cm
